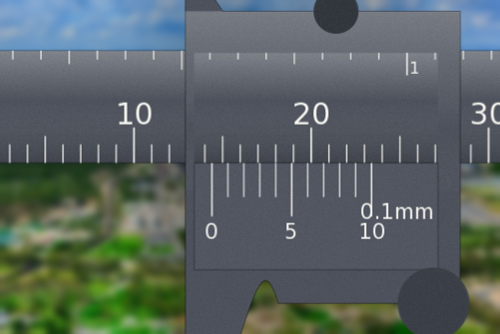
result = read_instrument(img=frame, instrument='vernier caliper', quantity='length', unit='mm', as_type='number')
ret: 14.4 mm
